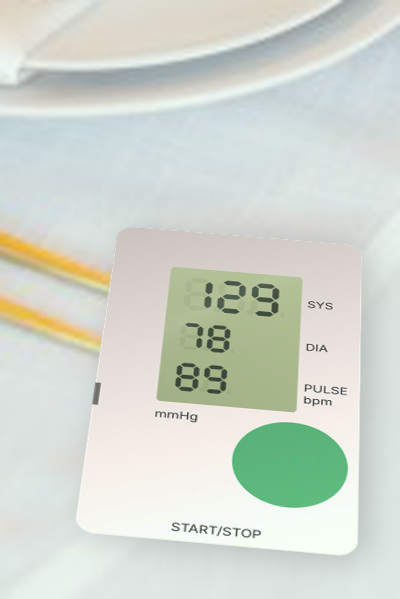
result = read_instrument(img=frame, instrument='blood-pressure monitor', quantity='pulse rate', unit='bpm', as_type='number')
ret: 89 bpm
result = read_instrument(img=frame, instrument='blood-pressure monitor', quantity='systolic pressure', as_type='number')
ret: 129 mmHg
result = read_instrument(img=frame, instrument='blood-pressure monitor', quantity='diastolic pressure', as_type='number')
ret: 78 mmHg
